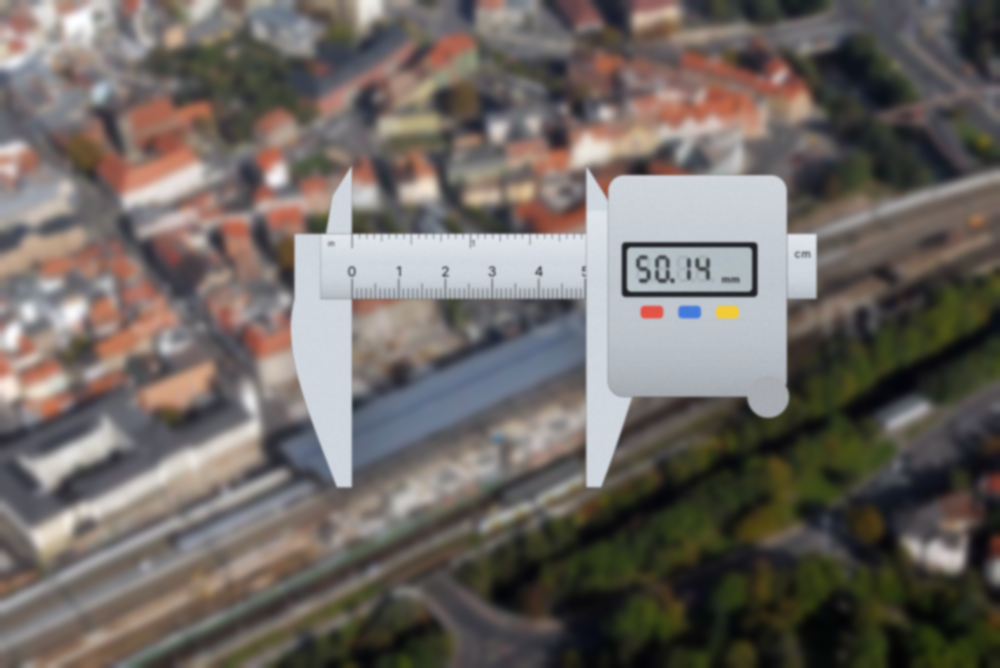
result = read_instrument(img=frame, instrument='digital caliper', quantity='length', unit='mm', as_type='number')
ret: 50.14 mm
